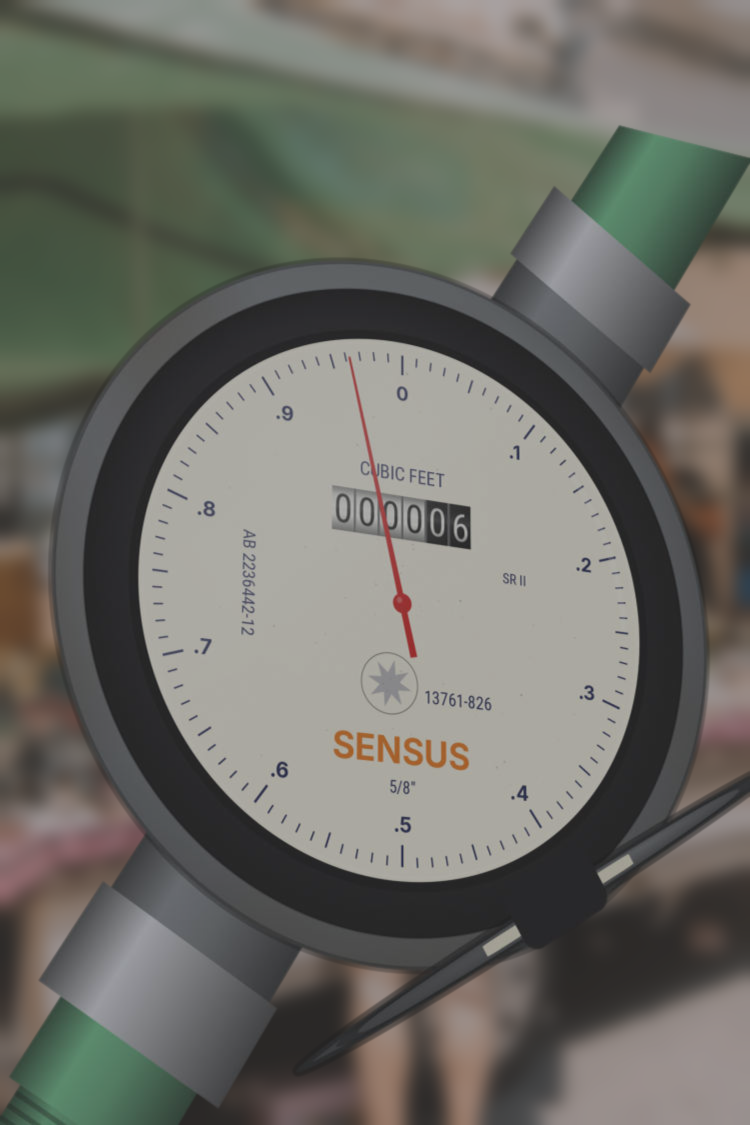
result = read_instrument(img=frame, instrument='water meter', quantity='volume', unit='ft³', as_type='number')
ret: 5.96 ft³
